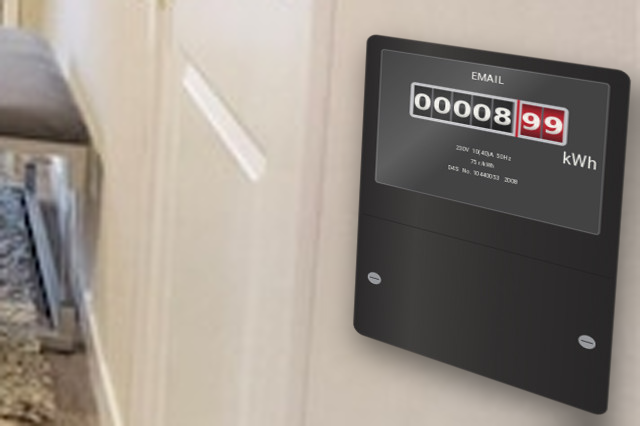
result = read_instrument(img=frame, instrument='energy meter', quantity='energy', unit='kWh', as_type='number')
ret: 8.99 kWh
